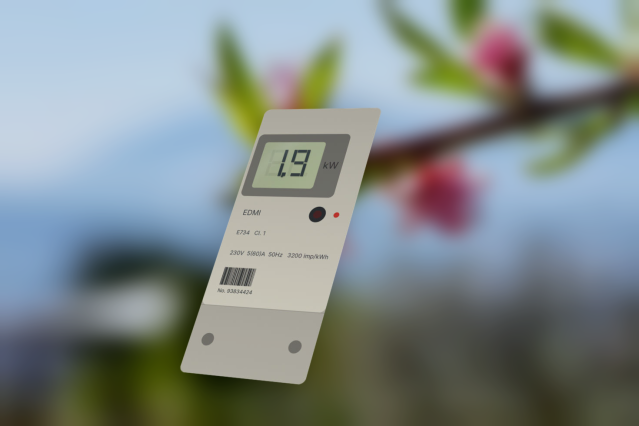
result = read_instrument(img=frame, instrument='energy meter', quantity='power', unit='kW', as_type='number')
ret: 1.9 kW
